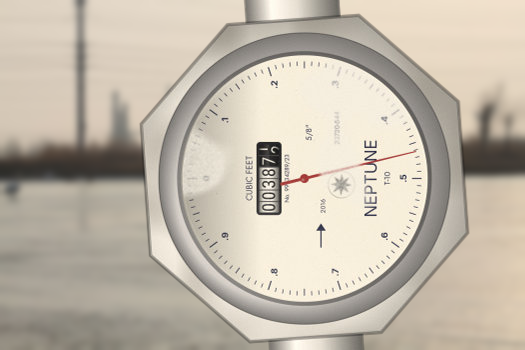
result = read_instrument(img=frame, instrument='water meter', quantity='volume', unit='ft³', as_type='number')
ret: 3871.46 ft³
